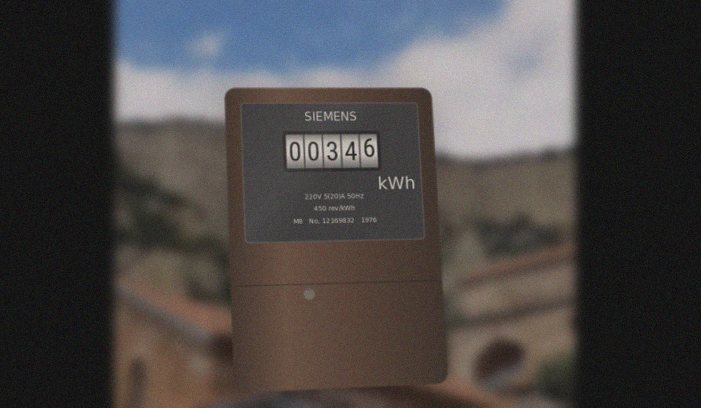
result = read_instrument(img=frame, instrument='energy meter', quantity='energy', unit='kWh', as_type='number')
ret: 346 kWh
